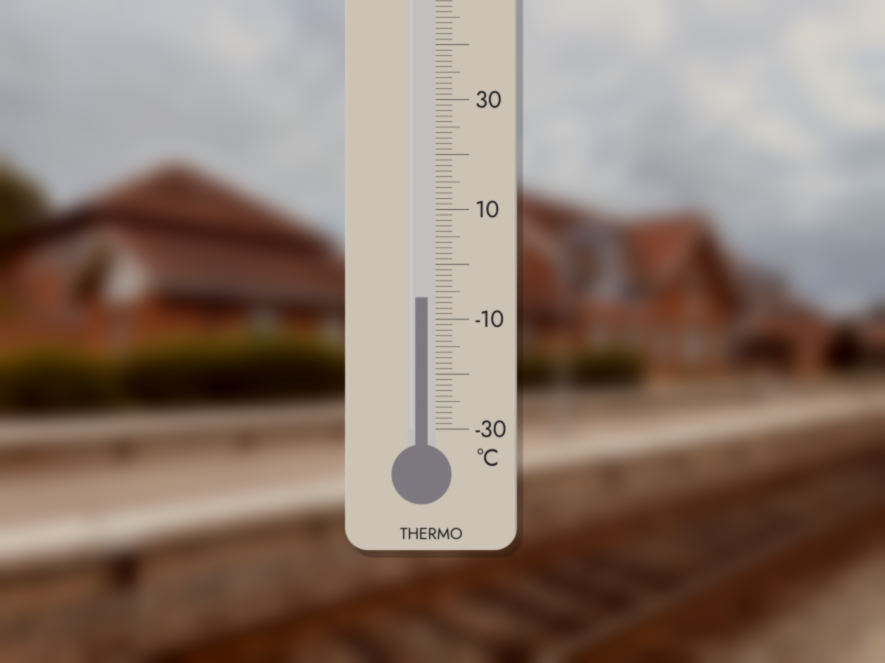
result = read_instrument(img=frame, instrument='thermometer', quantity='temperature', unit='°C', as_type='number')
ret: -6 °C
